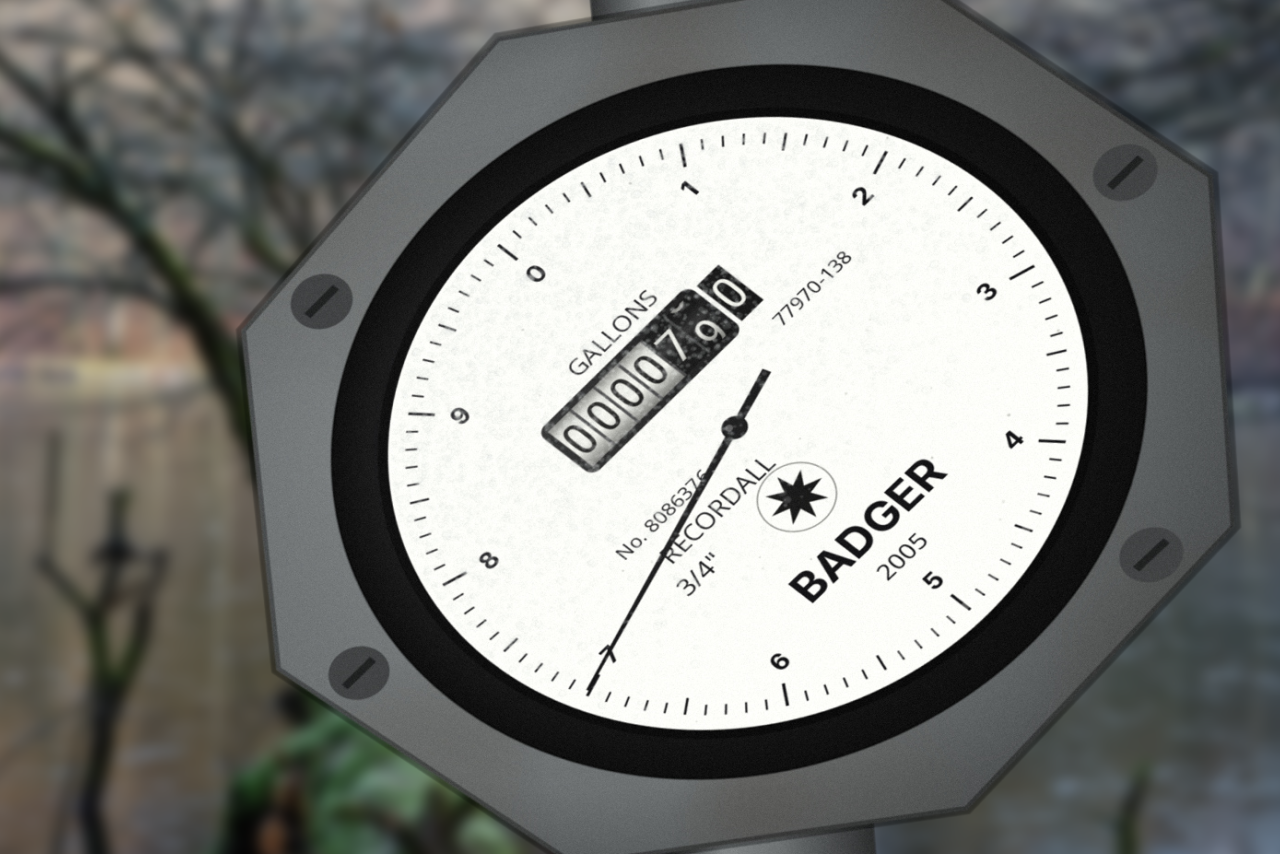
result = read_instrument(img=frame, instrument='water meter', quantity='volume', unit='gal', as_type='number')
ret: 787.0 gal
